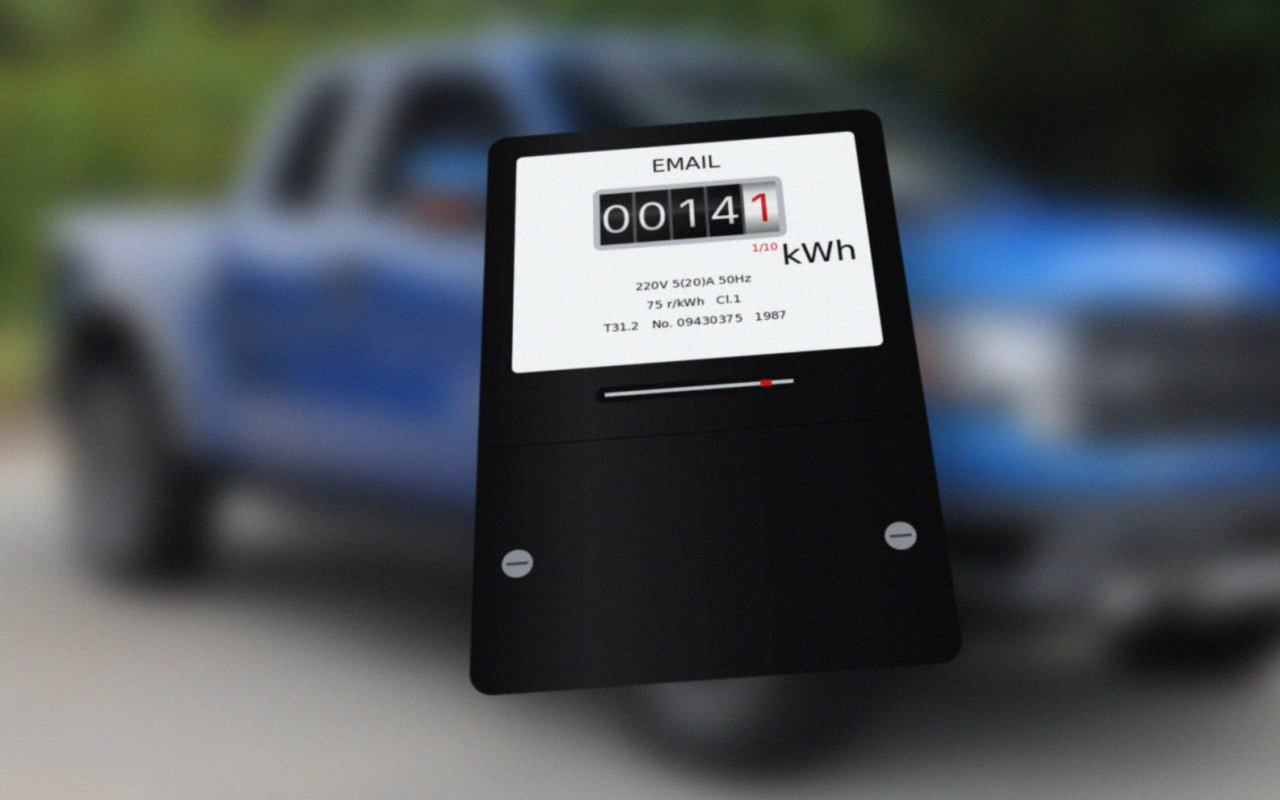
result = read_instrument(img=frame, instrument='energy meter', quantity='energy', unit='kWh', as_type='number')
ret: 14.1 kWh
